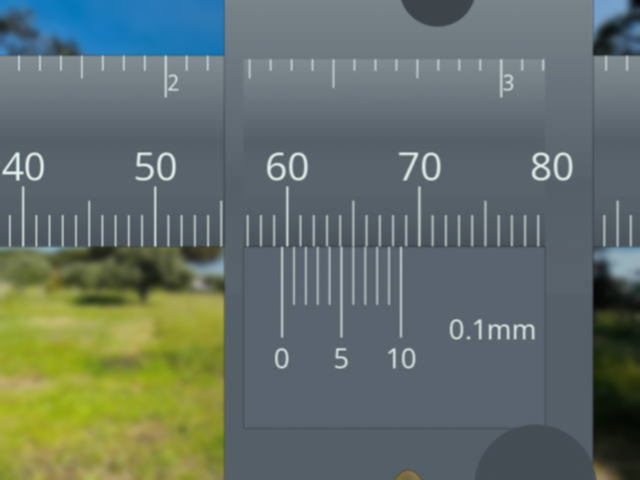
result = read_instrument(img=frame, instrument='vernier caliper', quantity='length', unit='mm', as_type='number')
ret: 59.6 mm
